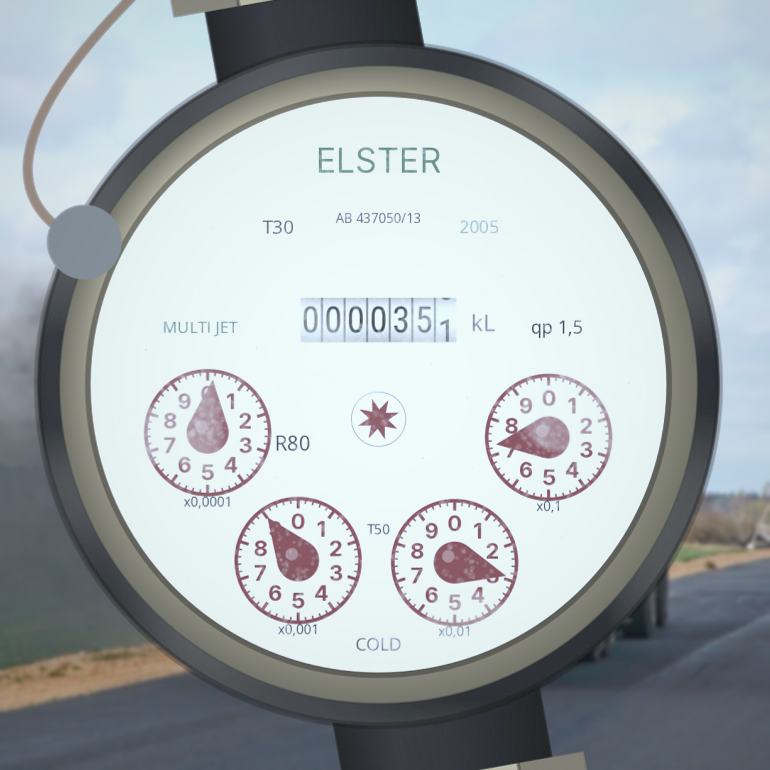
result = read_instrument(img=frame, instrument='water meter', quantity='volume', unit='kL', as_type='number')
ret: 350.7290 kL
